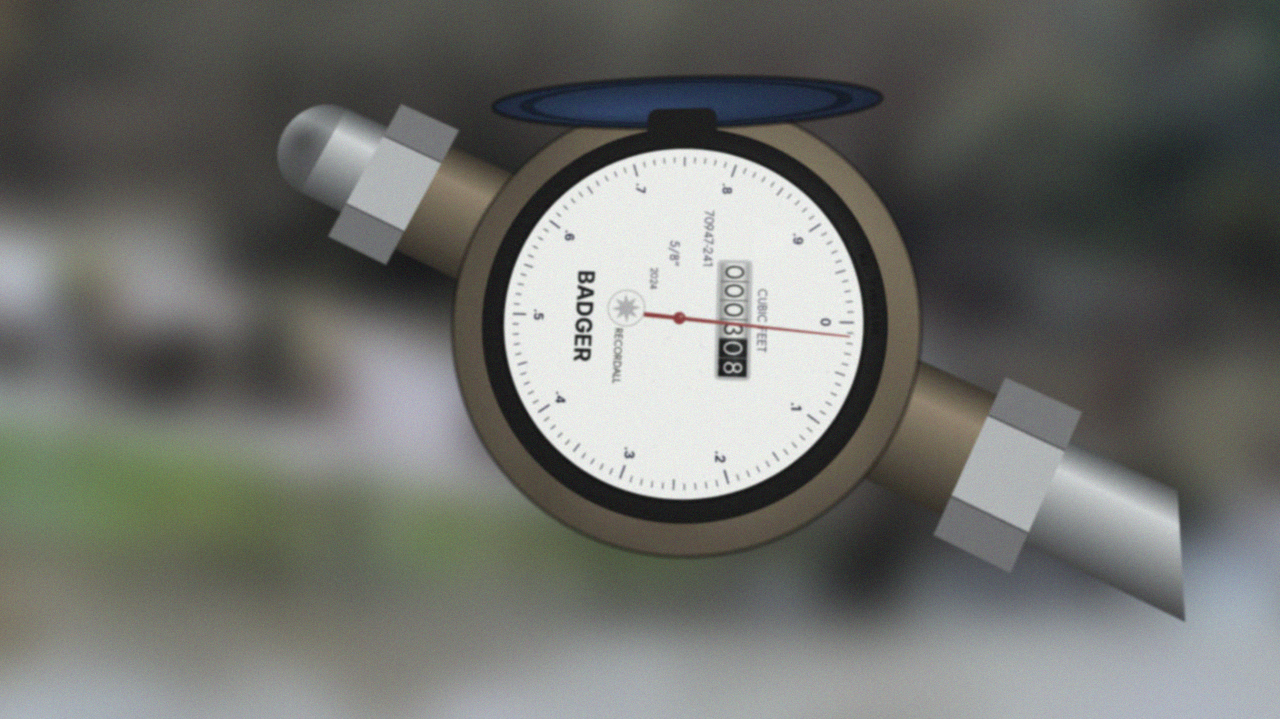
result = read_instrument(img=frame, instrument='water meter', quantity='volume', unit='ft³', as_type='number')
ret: 308.01 ft³
